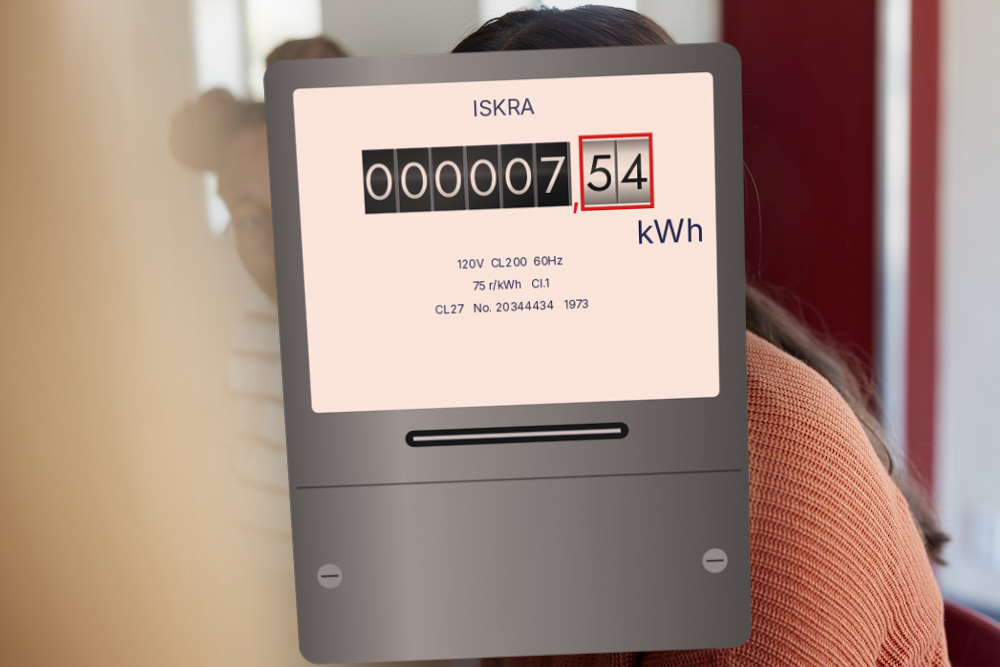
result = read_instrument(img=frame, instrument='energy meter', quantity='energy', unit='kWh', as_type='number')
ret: 7.54 kWh
